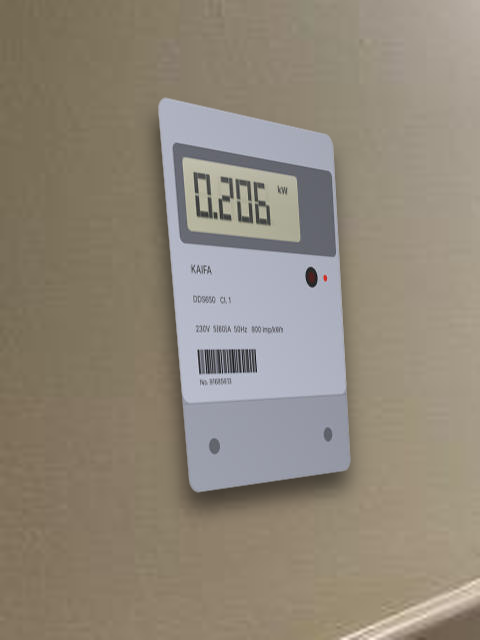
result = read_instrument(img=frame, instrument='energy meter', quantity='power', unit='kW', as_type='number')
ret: 0.206 kW
